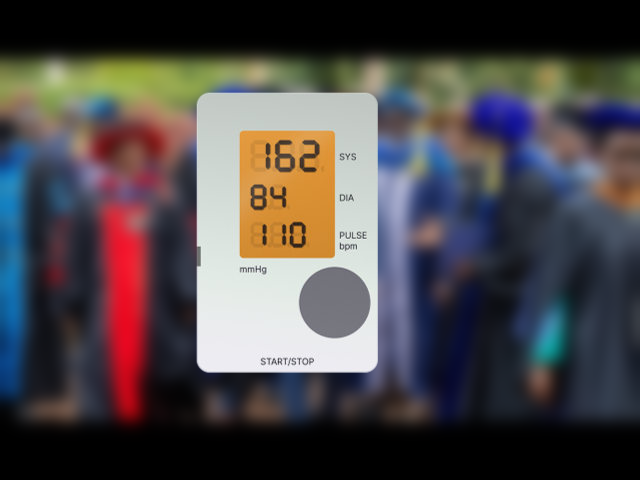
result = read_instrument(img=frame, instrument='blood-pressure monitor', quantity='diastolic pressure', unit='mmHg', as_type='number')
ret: 84 mmHg
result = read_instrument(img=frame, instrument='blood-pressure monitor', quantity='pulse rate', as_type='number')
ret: 110 bpm
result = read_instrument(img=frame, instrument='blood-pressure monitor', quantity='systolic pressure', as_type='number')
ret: 162 mmHg
